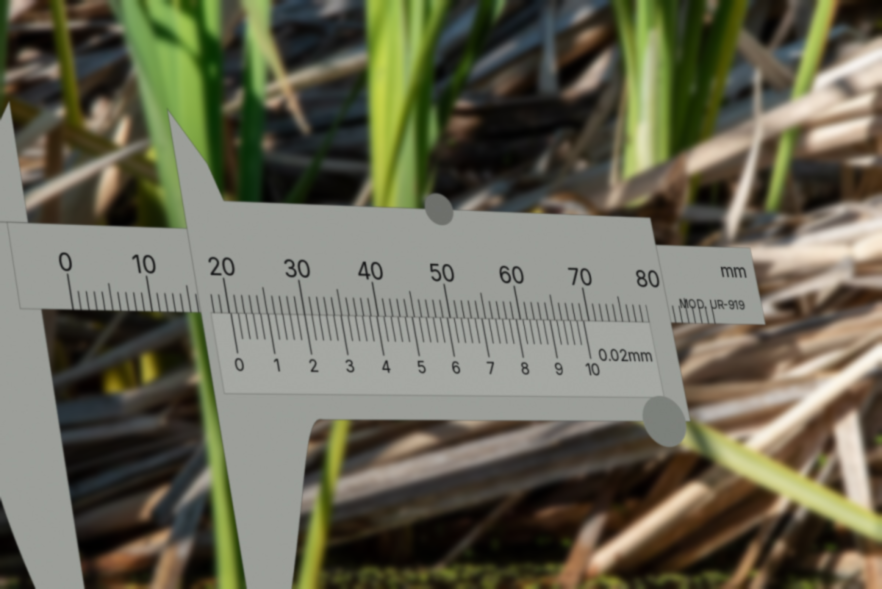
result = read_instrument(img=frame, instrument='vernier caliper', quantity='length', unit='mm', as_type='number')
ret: 20.2 mm
